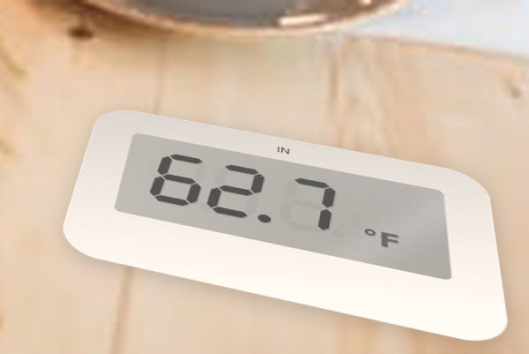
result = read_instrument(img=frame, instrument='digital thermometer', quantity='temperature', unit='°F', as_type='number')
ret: 62.7 °F
